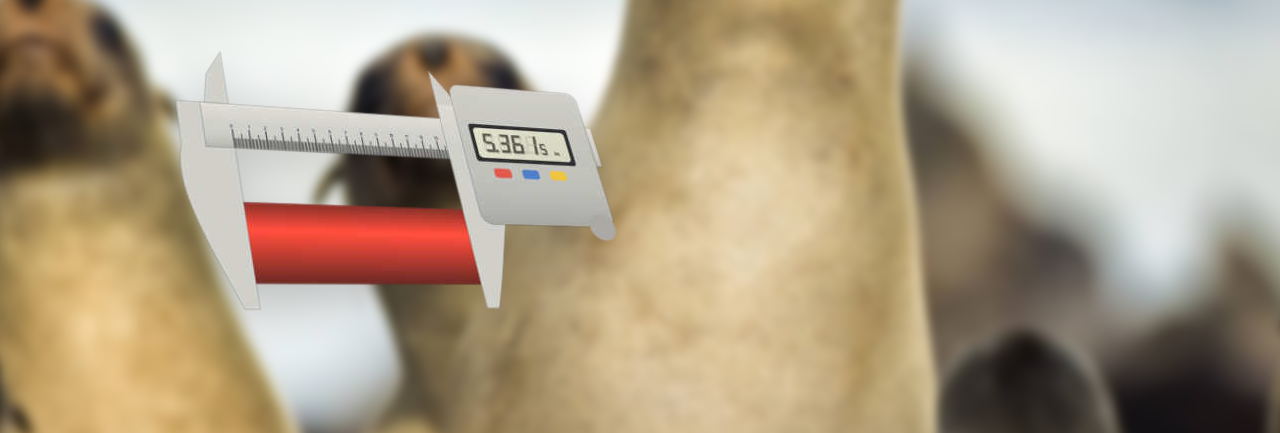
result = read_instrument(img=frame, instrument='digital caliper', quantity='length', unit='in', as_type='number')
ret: 5.3615 in
